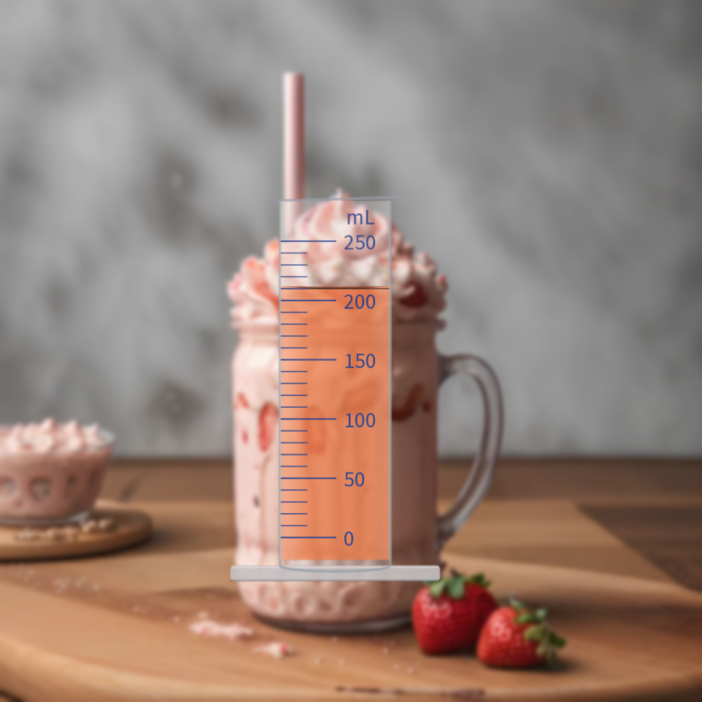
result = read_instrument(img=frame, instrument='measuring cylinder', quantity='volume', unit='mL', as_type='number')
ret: 210 mL
